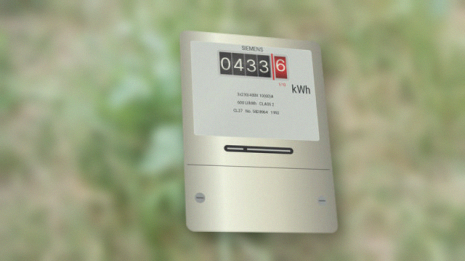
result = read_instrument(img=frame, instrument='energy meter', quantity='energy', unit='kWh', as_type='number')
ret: 433.6 kWh
